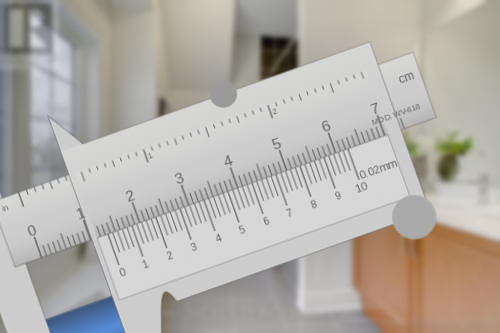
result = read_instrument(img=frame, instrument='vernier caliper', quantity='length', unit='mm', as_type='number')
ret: 13.5 mm
